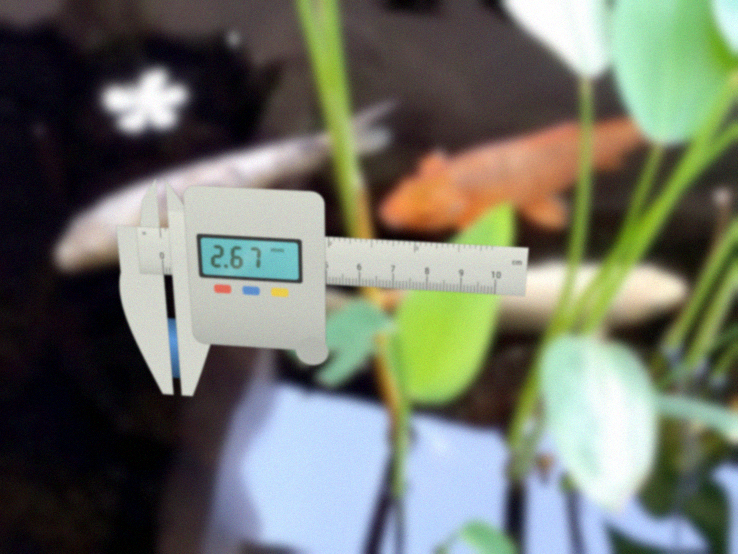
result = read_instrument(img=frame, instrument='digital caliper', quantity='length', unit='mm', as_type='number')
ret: 2.67 mm
